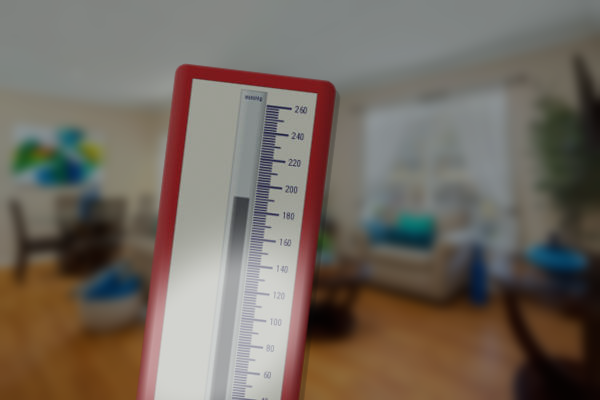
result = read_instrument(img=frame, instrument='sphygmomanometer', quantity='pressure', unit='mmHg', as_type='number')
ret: 190 mmHg
